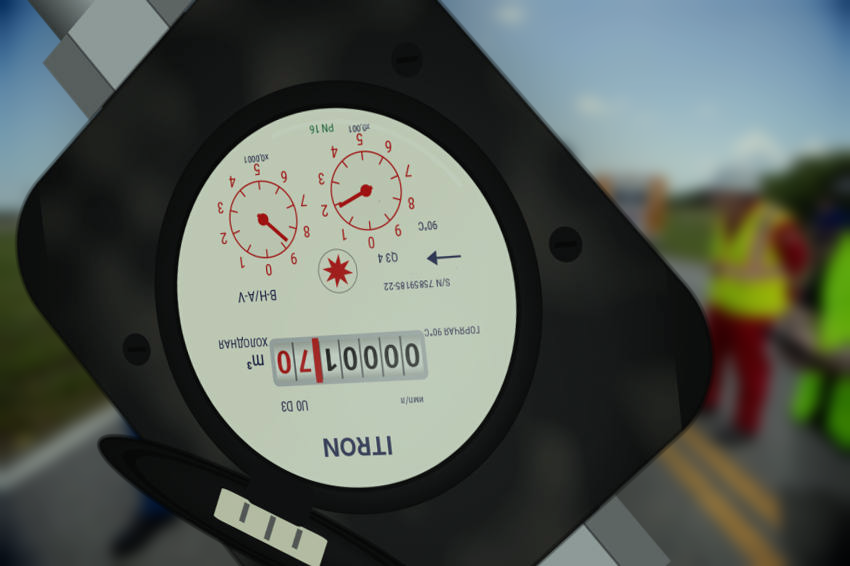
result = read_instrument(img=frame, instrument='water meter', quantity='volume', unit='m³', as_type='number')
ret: 1.7018 m³
